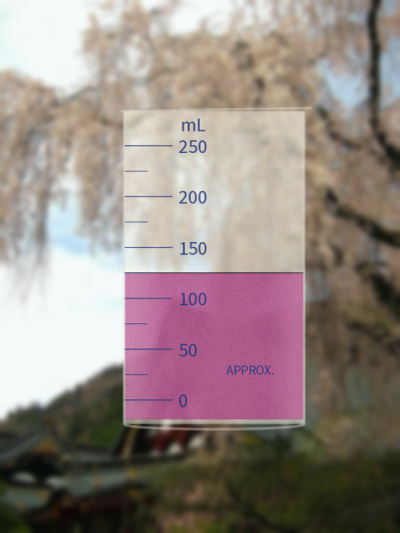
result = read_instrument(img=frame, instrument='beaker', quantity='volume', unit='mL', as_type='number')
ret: 125 mL
